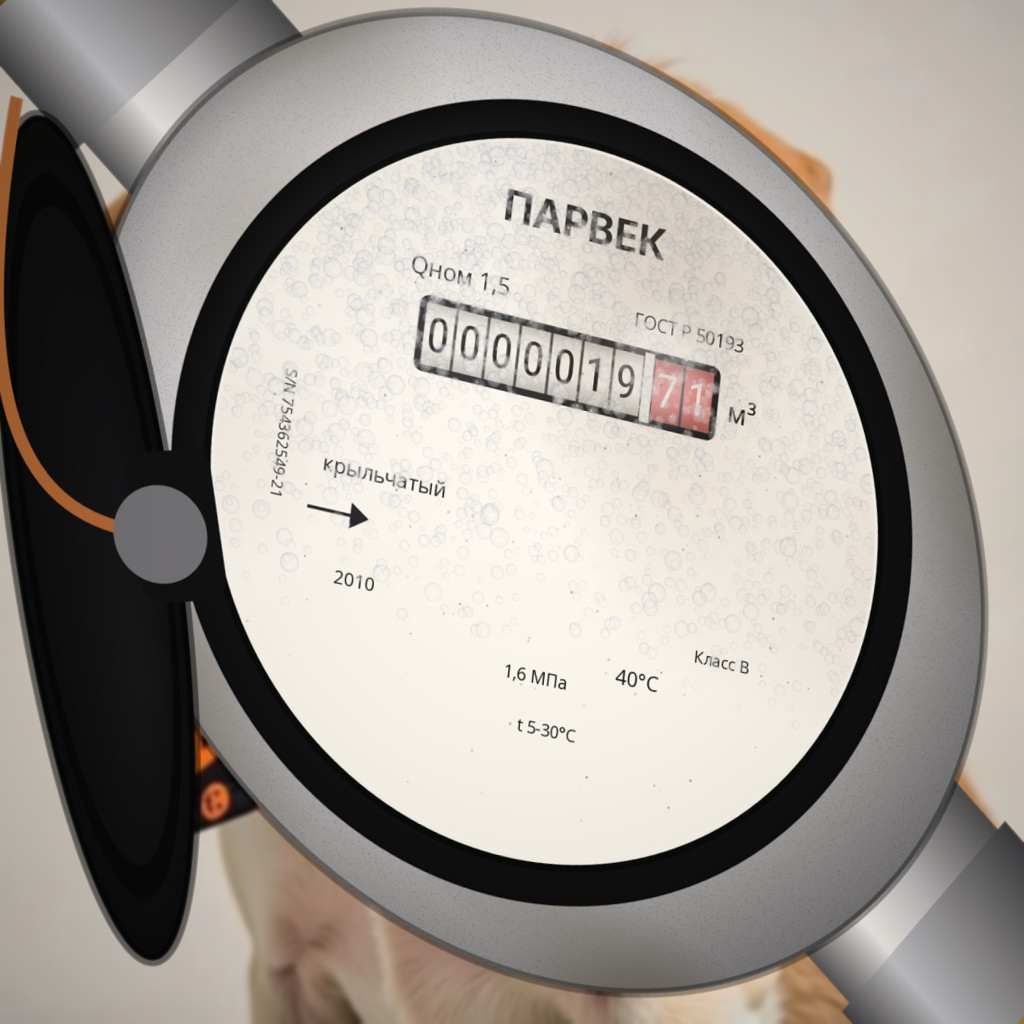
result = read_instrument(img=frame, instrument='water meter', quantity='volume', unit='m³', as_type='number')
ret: 19.71 m³
